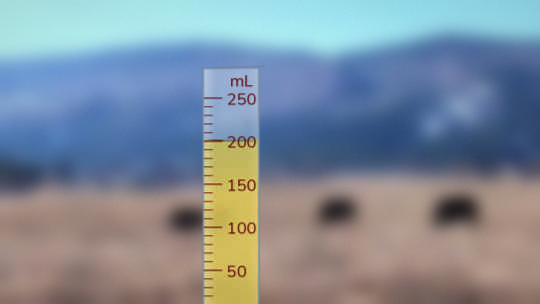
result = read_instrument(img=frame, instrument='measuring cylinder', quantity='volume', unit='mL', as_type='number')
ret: 200 mL
